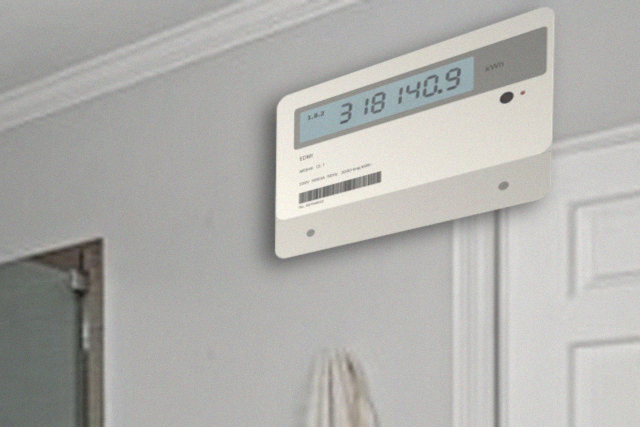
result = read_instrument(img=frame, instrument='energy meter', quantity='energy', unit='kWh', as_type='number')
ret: 318140.9 kWh
